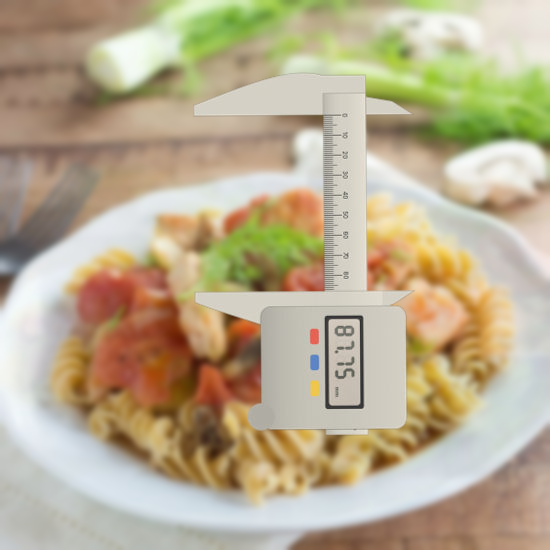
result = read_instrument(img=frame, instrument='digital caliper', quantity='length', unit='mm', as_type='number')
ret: 87.75 mm
